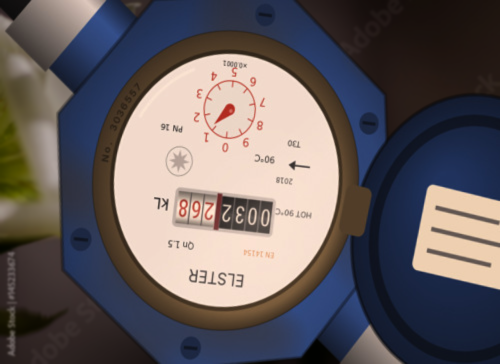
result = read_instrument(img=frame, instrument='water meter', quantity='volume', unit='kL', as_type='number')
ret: 32.2681 kL
